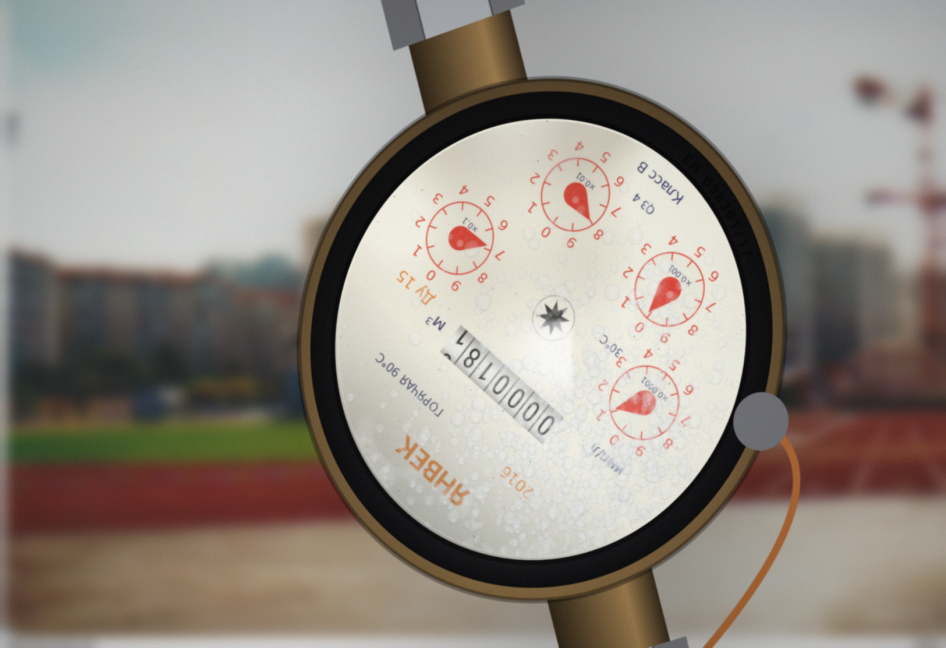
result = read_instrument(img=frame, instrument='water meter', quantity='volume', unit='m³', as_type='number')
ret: 180.6801 m³
